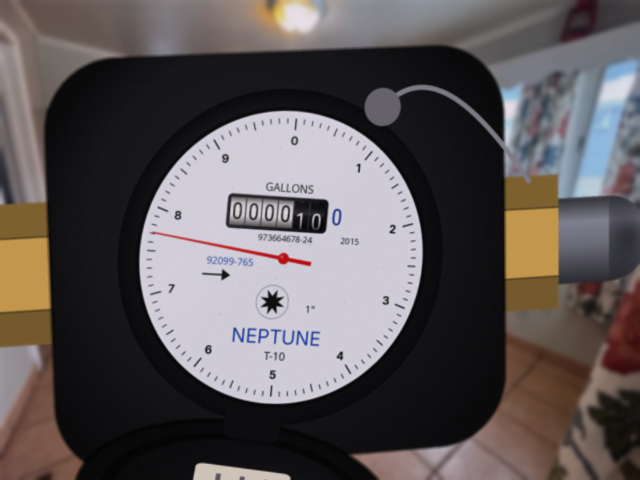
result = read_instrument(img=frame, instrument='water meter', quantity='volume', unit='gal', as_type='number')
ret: 97.7 gal
